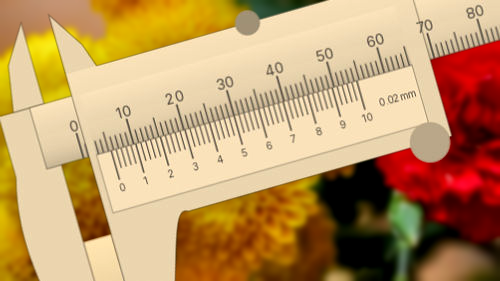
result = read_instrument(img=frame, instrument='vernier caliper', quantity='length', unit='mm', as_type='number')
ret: 5.5 mm
